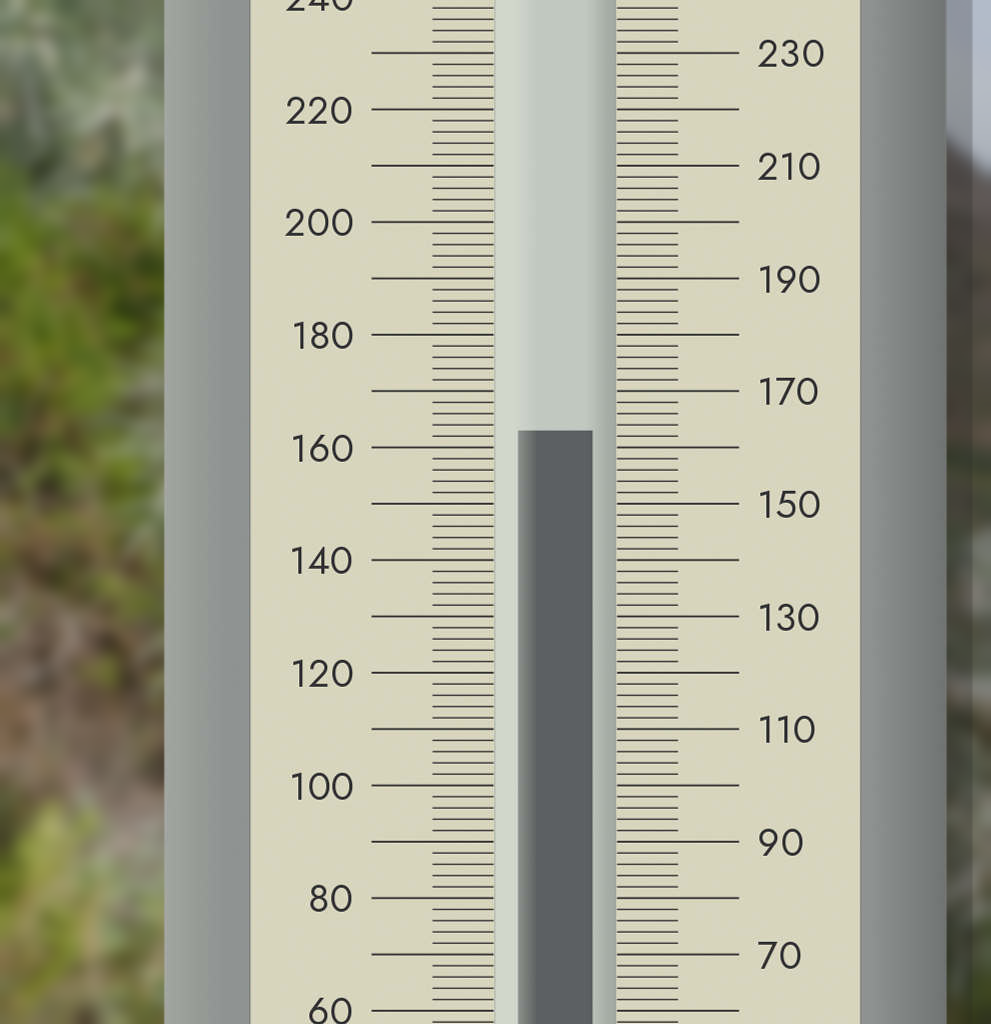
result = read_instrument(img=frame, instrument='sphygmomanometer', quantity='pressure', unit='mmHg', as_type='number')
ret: 163 mmHg
